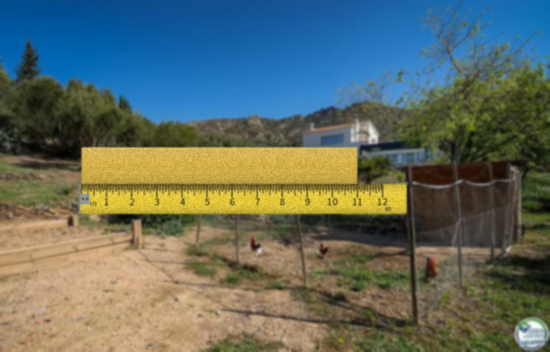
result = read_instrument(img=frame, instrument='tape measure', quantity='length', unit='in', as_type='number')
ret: 11 in
